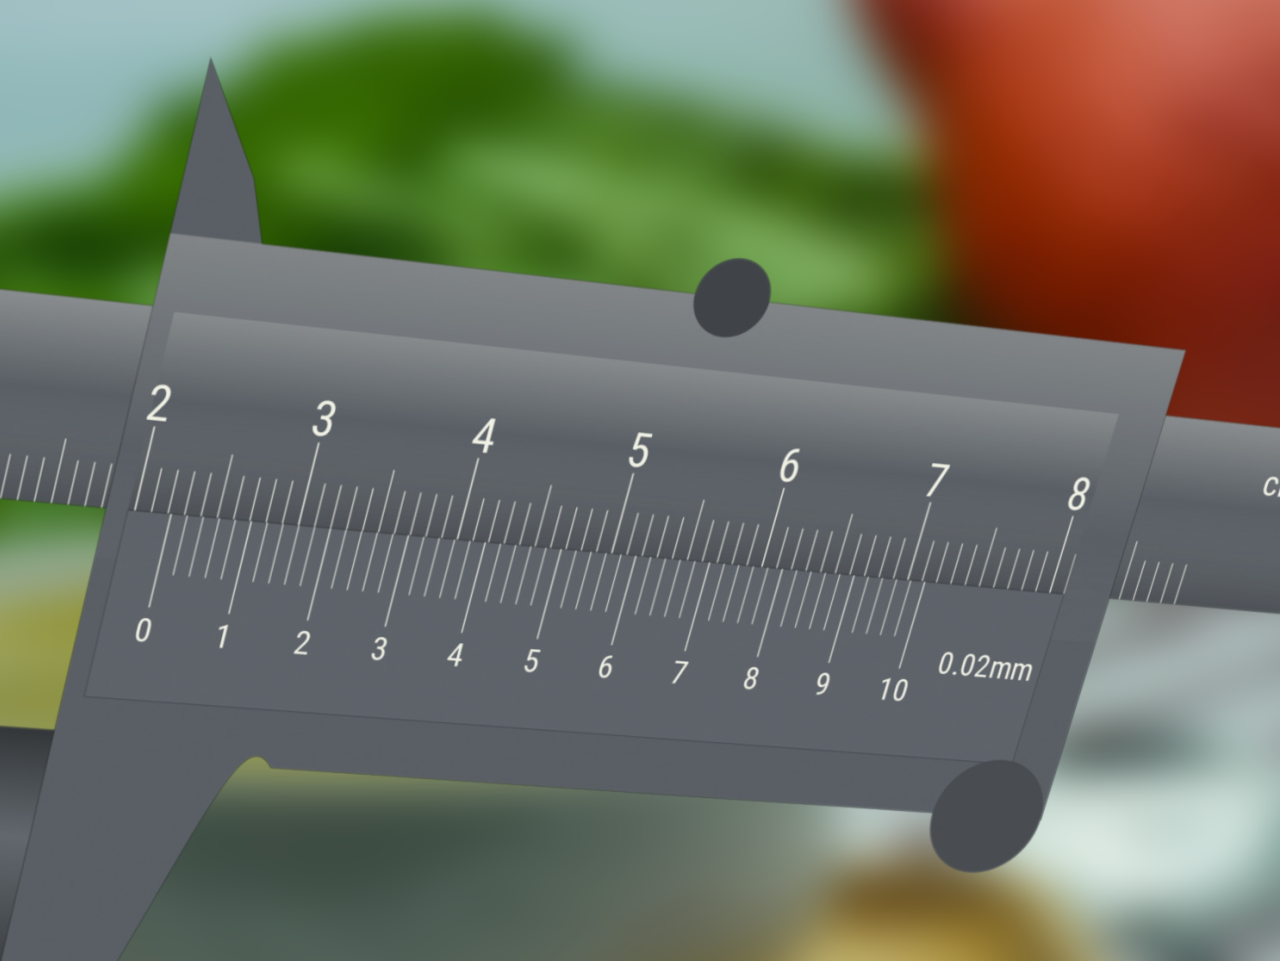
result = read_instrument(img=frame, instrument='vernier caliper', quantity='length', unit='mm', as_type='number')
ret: 22.2 mm
